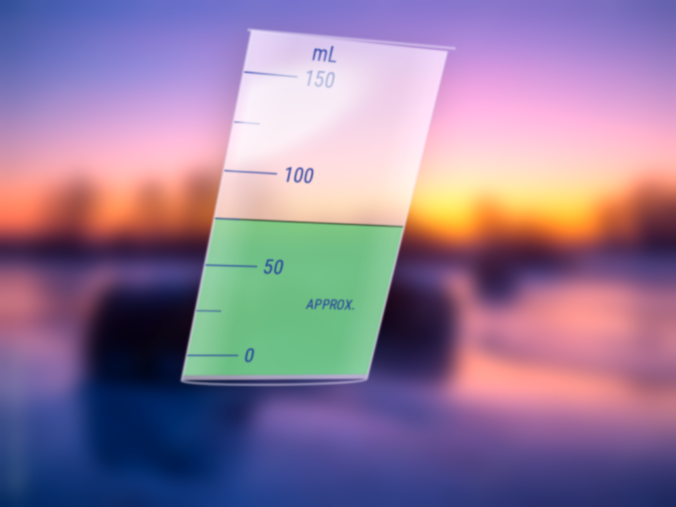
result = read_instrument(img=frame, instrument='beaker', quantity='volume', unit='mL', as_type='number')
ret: 75 mL
